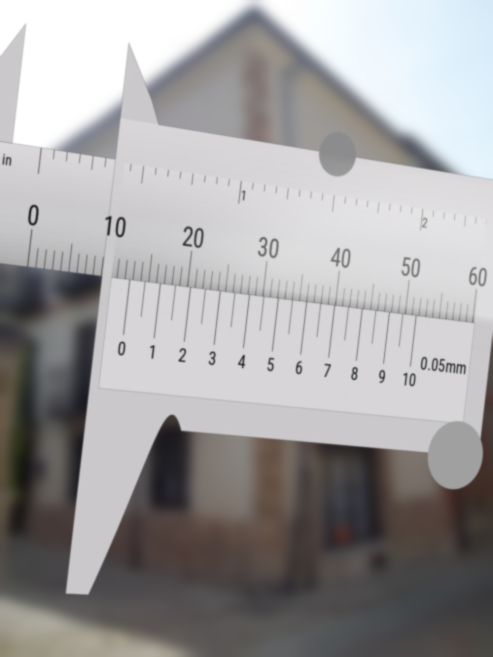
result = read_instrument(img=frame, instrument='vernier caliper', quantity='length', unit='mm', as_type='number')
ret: 12.6 mm
